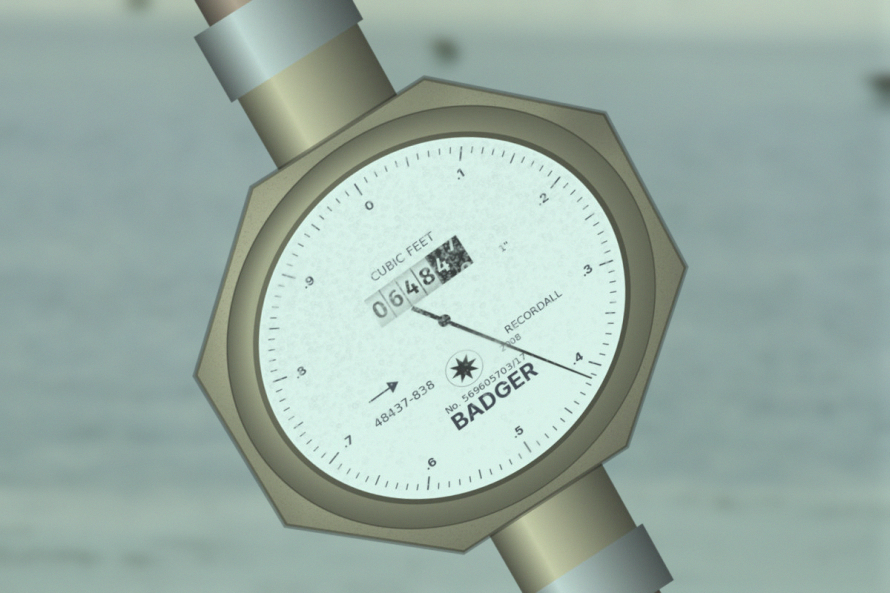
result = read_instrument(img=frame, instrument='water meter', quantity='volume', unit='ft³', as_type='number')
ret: 64847.41 ft³
